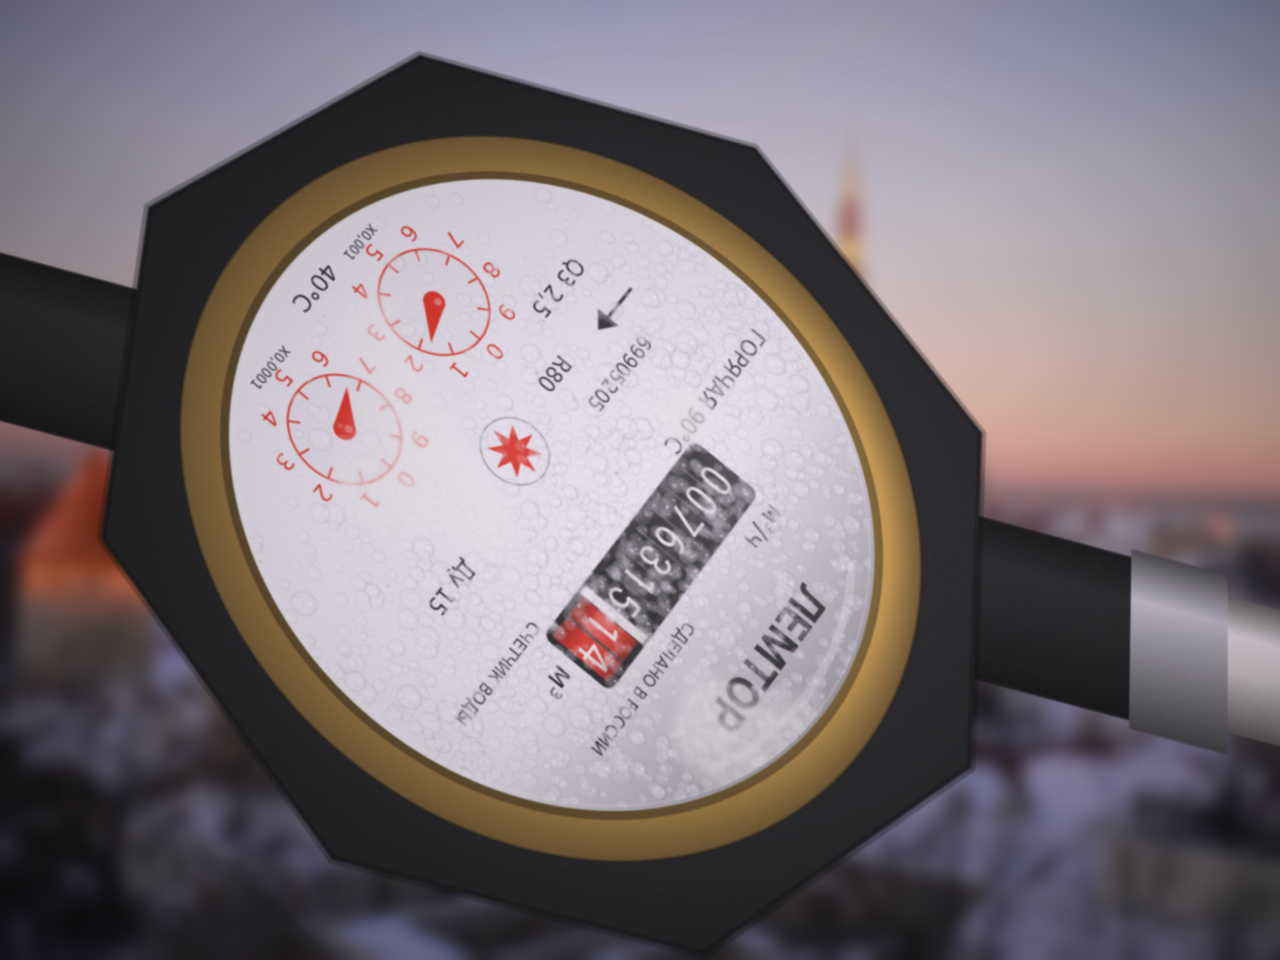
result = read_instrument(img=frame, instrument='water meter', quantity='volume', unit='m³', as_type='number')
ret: 76315.1416 m³
